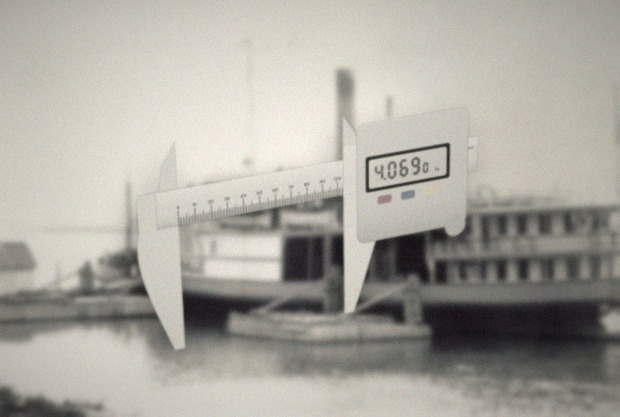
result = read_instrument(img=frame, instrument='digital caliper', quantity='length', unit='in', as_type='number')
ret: 4.0690 in
